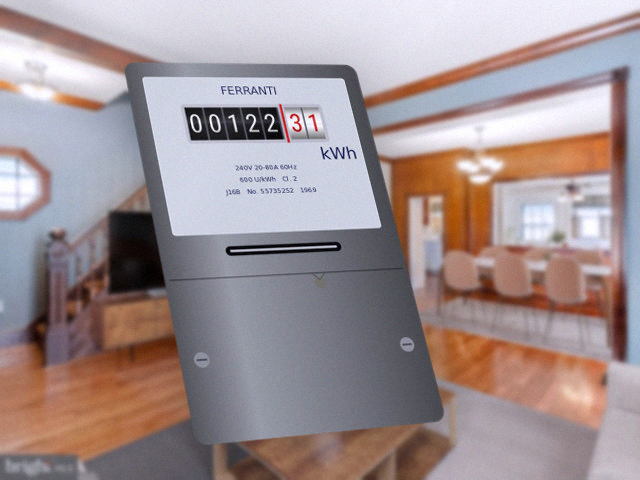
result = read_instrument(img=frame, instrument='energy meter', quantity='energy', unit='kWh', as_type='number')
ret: 122.31 kWh
